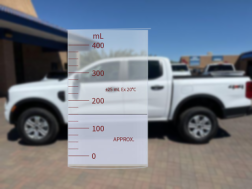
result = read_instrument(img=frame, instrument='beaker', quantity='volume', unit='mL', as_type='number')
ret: 150 mL
